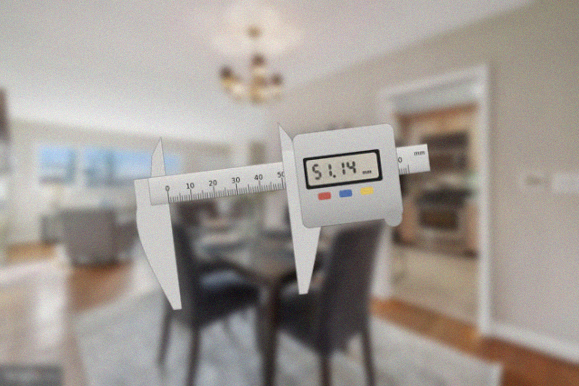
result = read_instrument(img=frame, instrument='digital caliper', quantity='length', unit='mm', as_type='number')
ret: 51.14 mm
